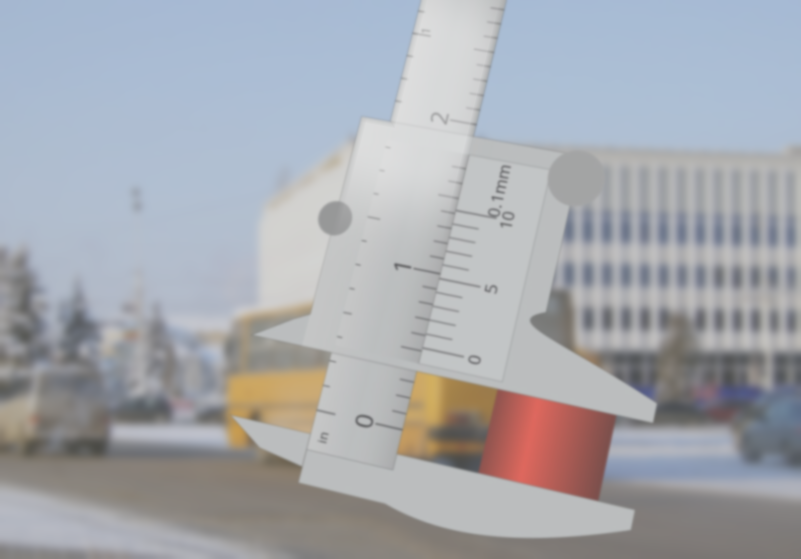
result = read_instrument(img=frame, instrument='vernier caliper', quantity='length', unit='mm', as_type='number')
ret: 5.2 mm
